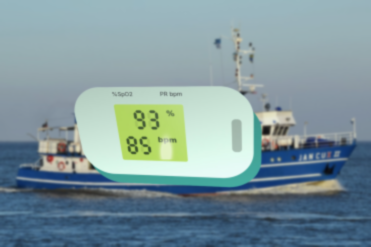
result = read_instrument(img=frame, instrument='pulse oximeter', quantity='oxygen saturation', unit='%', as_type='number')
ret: 93 %
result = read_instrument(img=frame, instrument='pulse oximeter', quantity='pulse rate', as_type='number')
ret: 85 bpm
